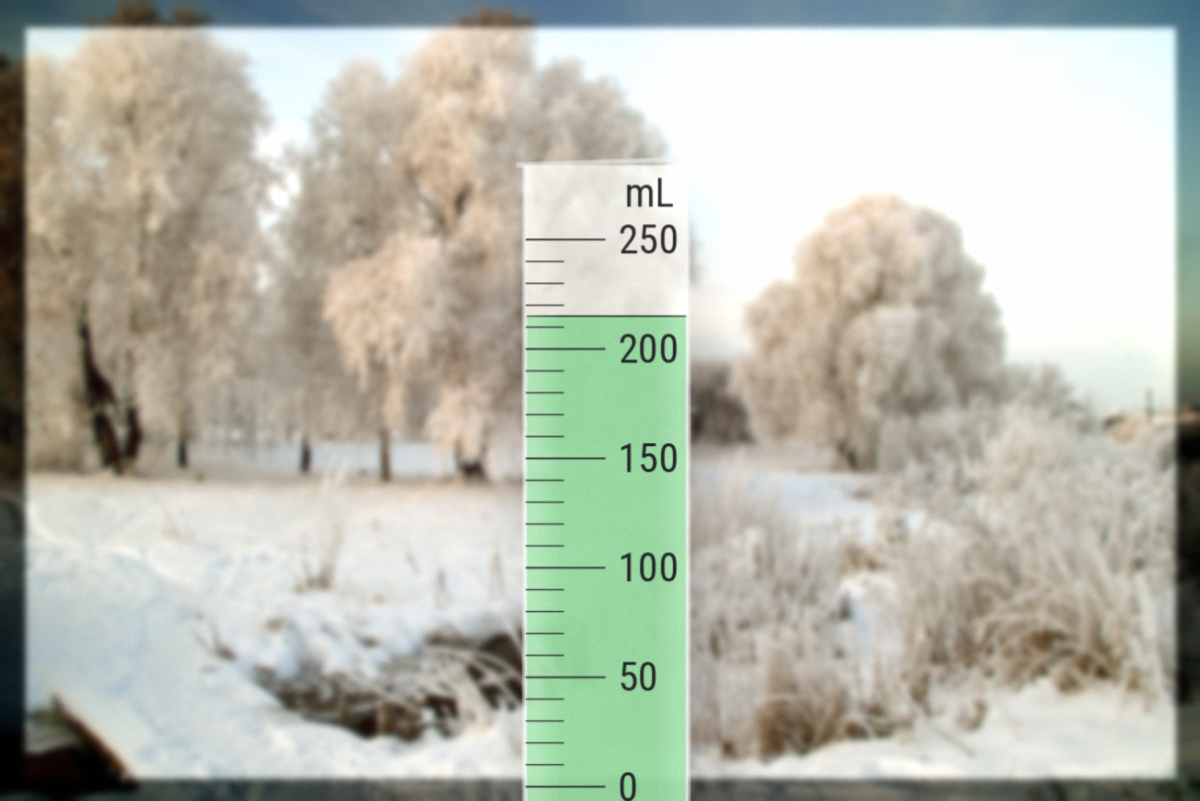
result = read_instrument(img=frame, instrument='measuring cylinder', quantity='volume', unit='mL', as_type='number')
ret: 215 mL
